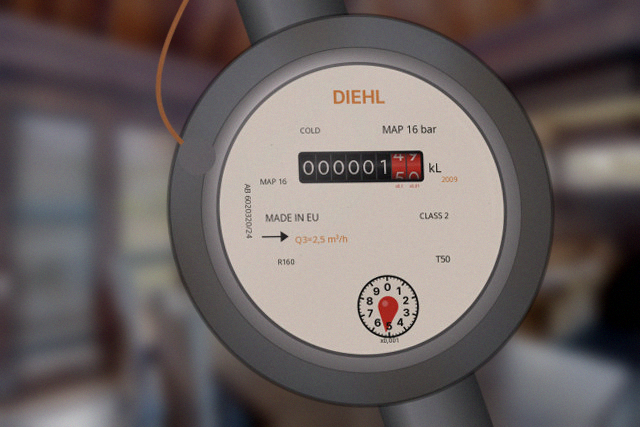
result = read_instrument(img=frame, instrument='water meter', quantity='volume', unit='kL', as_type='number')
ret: 1.495 kL
